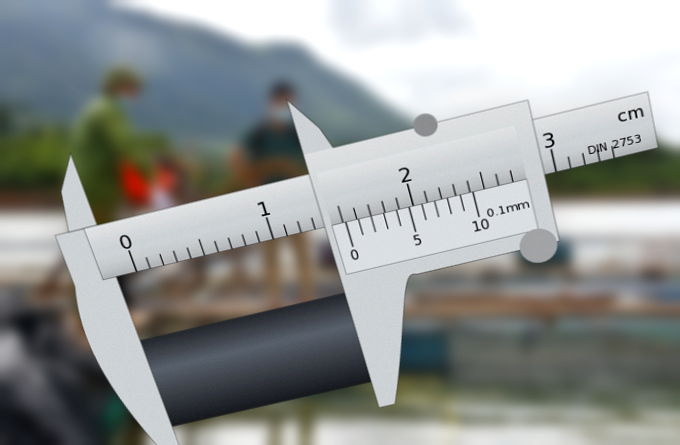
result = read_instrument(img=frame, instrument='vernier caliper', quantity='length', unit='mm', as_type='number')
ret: 15.2 mm
